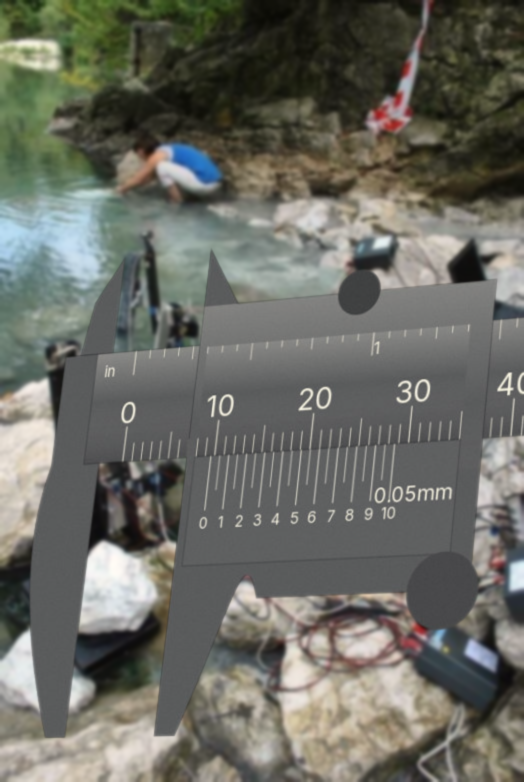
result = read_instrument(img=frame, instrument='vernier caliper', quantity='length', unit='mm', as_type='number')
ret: 9.6 mm
